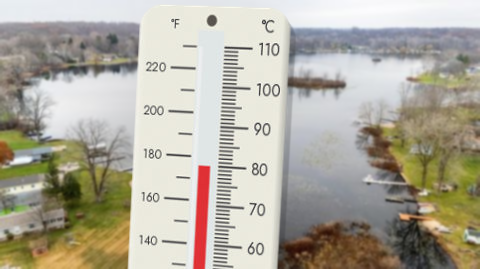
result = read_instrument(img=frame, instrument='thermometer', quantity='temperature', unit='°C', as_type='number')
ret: 80 °C
